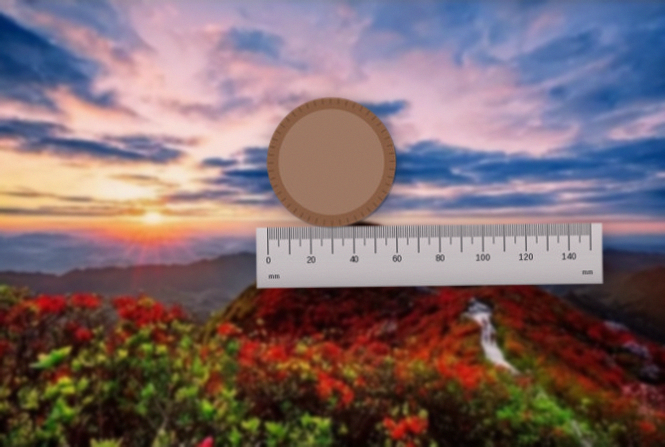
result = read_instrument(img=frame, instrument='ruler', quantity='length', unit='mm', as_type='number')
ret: 60 mm
